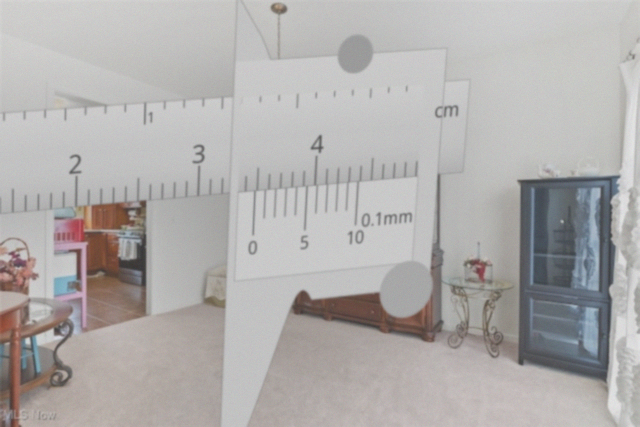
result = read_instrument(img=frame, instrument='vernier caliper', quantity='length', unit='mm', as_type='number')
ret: 34.8 mm
